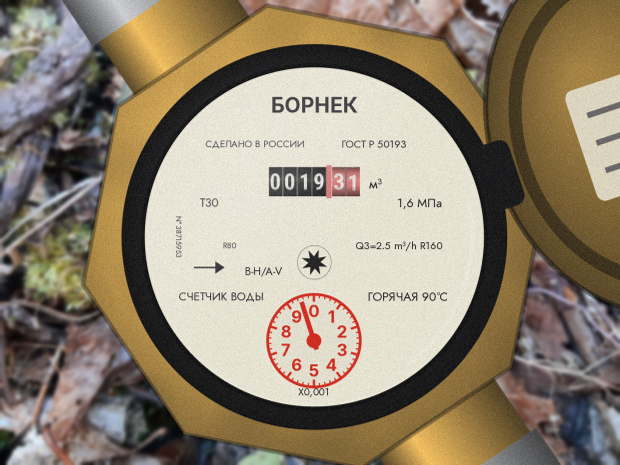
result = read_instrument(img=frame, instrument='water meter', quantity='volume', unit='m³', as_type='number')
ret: 19.309 m³
